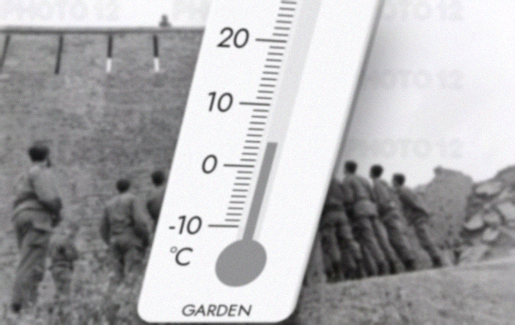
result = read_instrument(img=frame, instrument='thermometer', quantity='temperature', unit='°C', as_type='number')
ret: 4 °C
